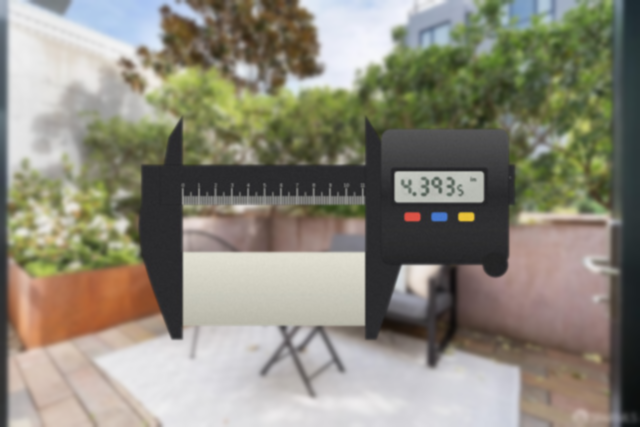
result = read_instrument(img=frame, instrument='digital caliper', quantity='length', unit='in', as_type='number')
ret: 4.3935 in
